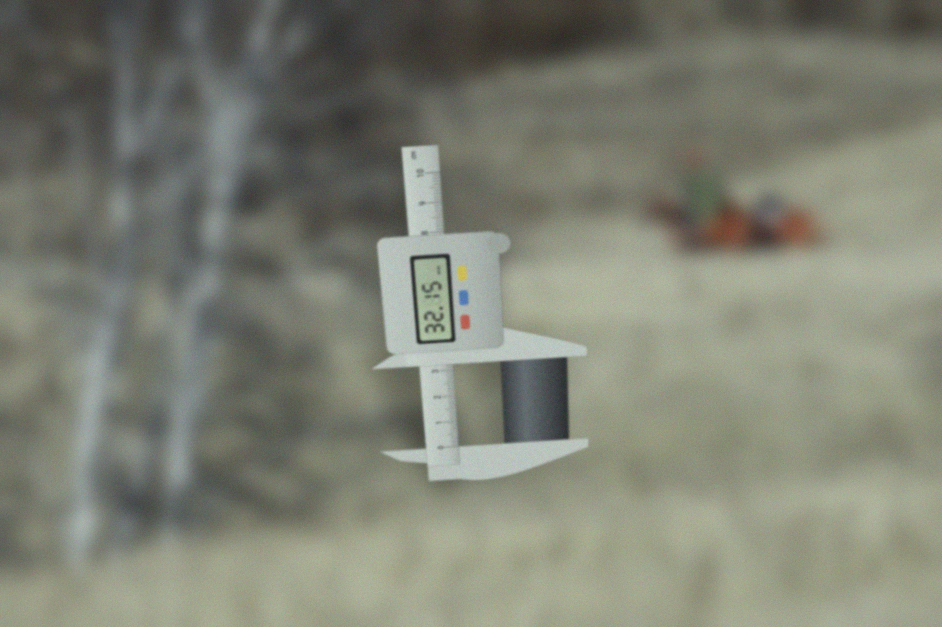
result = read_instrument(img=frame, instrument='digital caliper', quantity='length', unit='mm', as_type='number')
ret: 32.15 mm
